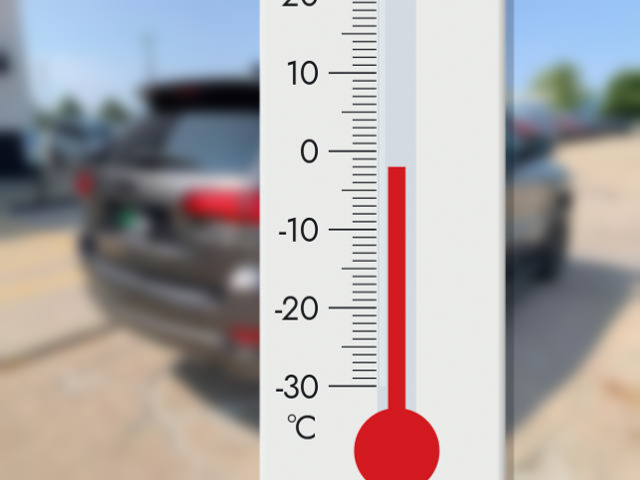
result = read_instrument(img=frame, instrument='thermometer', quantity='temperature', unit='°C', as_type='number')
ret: -2 °C
